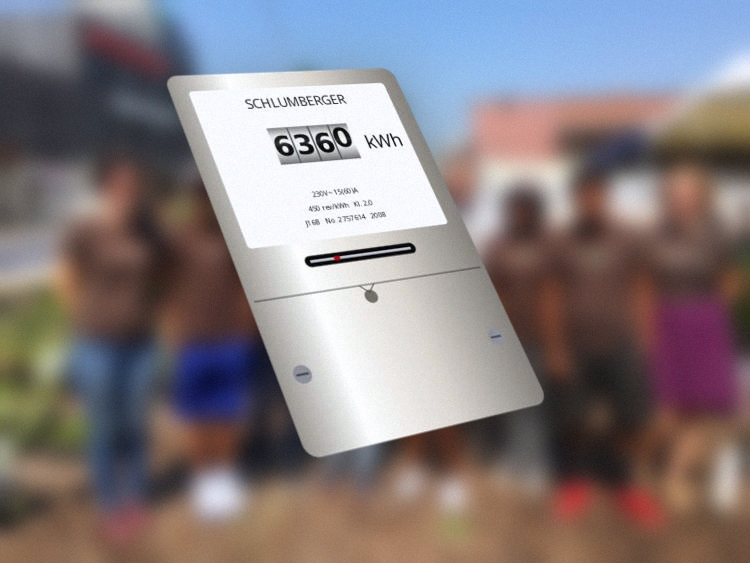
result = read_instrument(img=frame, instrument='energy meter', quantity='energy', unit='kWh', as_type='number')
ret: 6360 kWh
